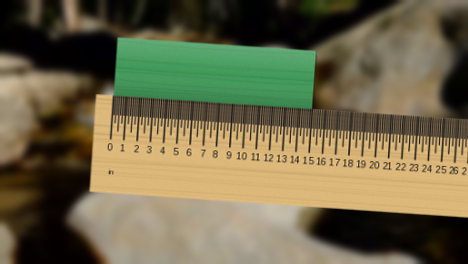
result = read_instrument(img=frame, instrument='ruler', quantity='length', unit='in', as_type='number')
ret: 15 in
